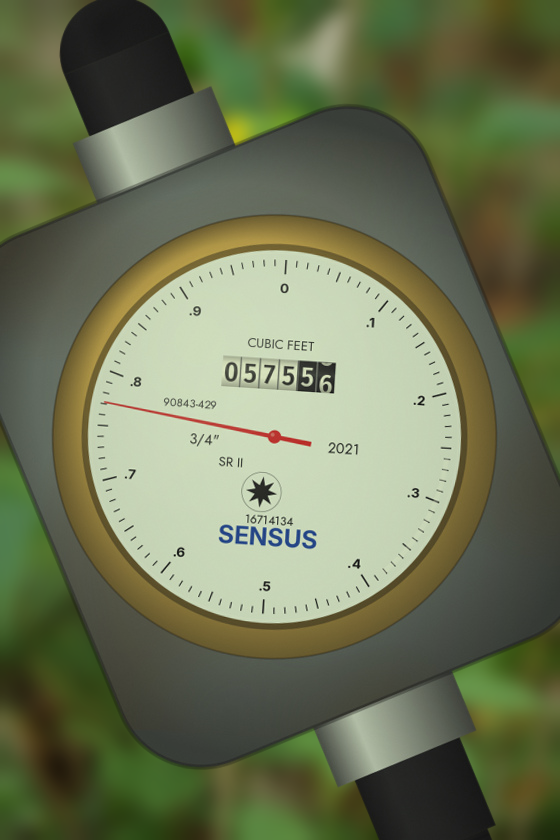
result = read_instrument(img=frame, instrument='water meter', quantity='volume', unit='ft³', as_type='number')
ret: 57555.77 ft³
